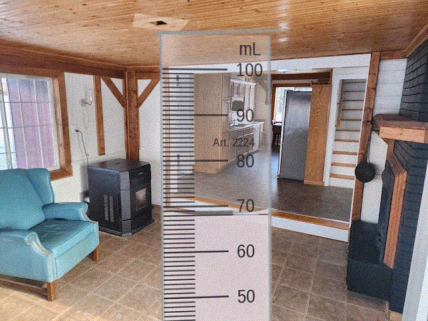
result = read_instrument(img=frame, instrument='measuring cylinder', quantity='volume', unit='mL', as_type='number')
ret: 68 mL
